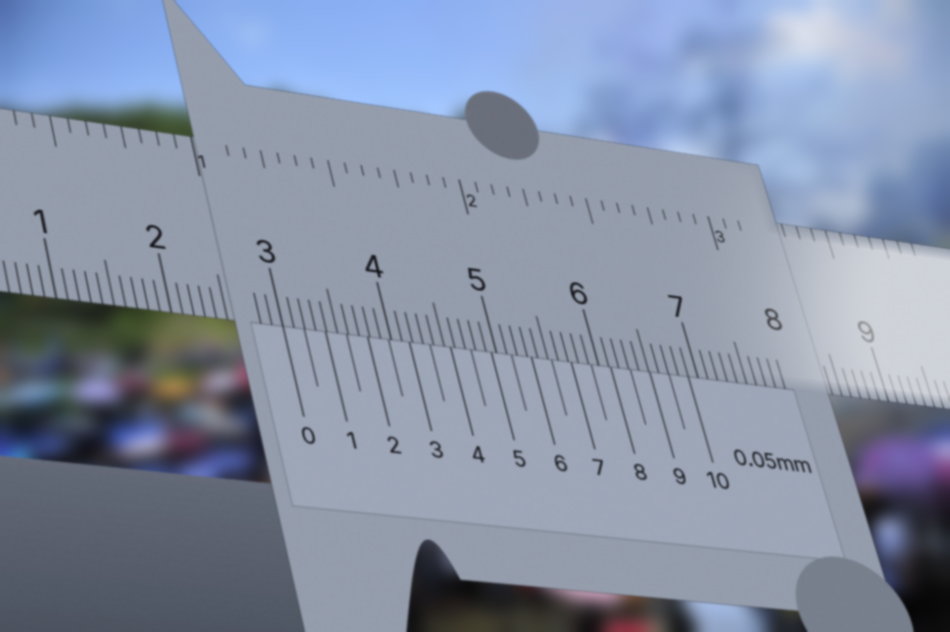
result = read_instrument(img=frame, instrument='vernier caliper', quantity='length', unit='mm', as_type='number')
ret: 30.0 mm
